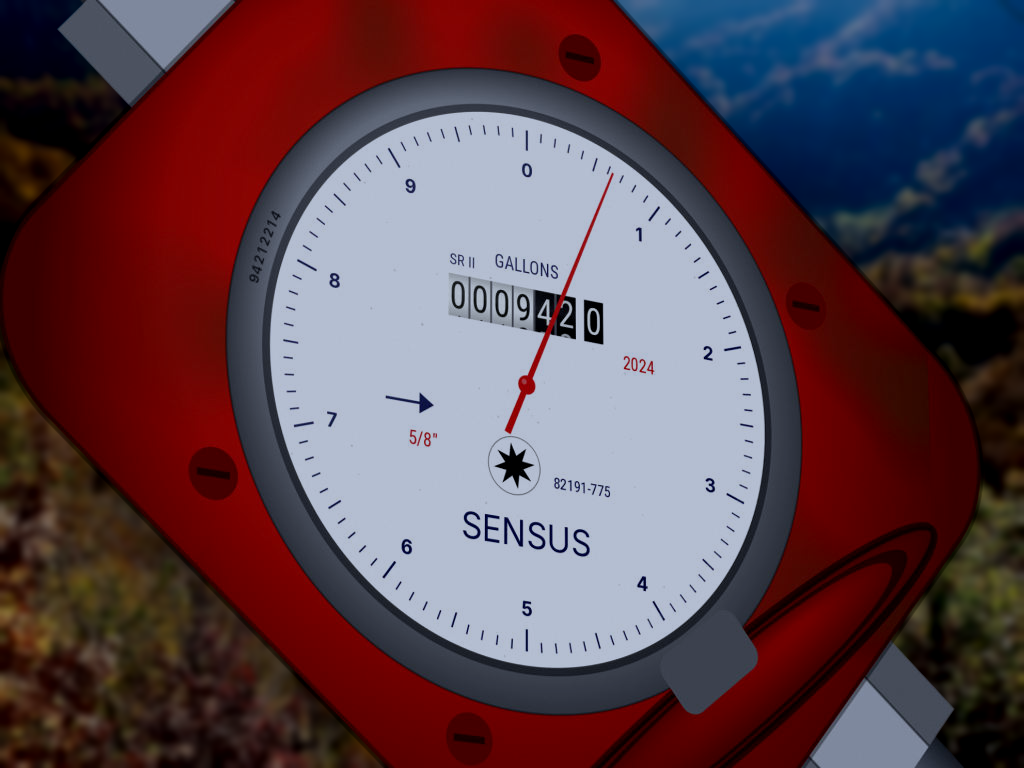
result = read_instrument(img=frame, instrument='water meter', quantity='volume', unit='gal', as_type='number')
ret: 9420.6 gal
